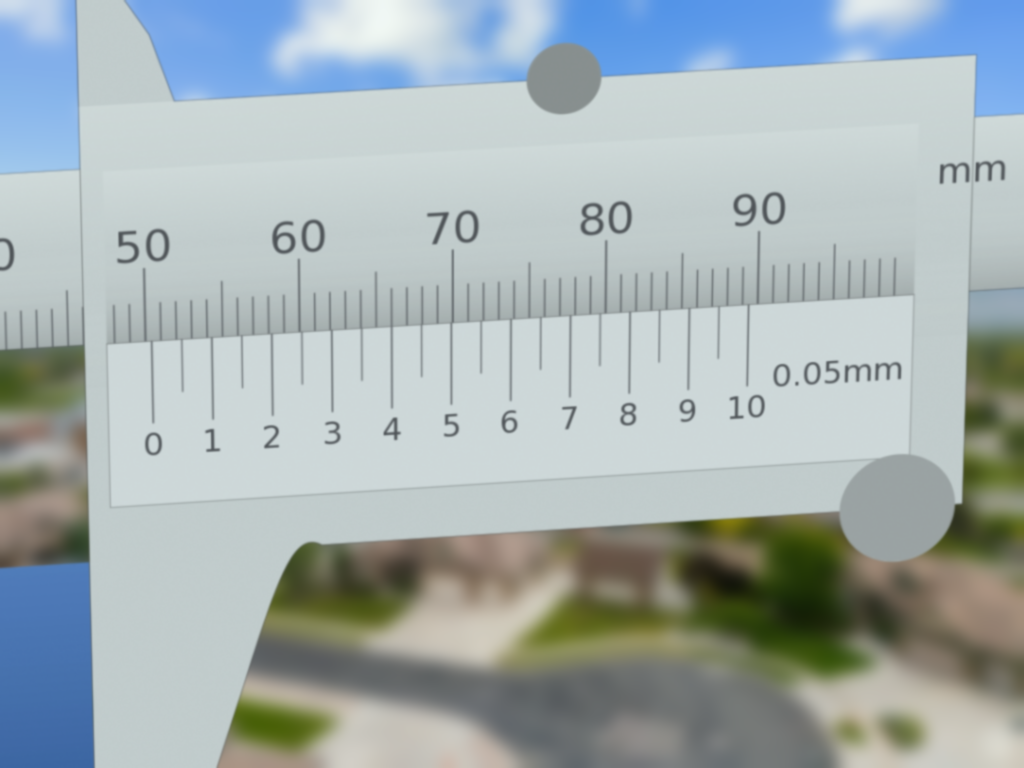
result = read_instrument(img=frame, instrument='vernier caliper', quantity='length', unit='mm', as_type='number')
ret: 50.4 mm
